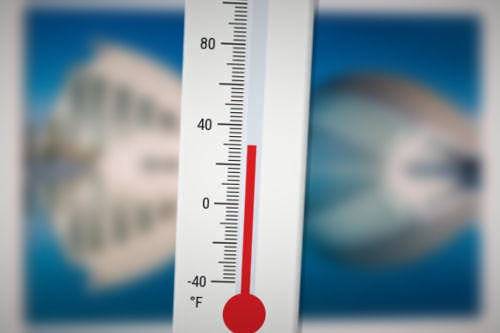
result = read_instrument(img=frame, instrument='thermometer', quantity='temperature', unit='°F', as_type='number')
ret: 30 °F
